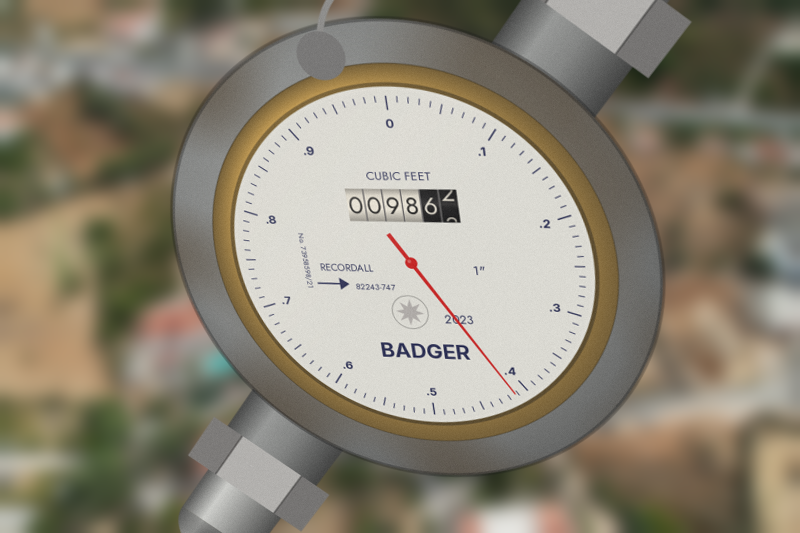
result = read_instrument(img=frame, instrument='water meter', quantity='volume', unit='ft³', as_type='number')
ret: 9862.41 ft³
